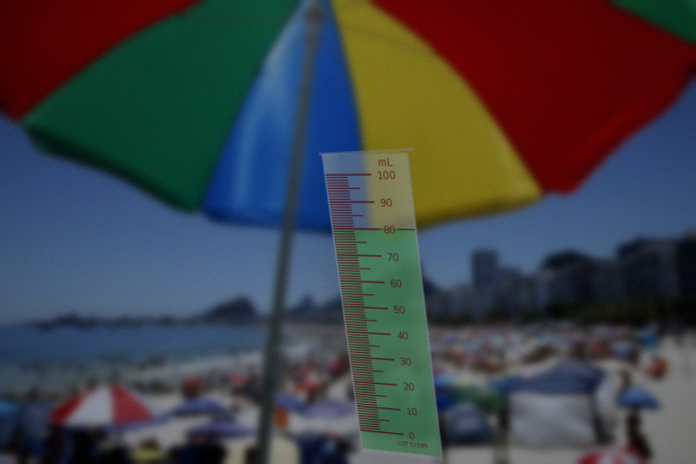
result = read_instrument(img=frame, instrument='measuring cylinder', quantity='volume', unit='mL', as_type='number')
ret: 80 mL
